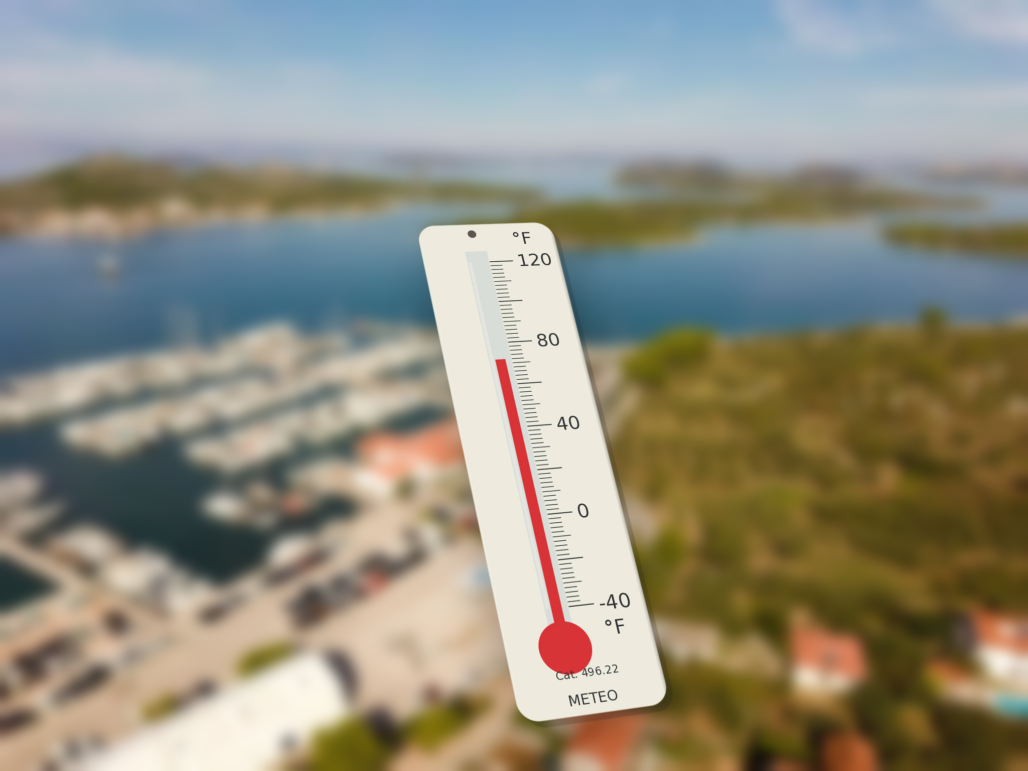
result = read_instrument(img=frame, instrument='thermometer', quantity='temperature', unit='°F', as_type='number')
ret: 72 °F
